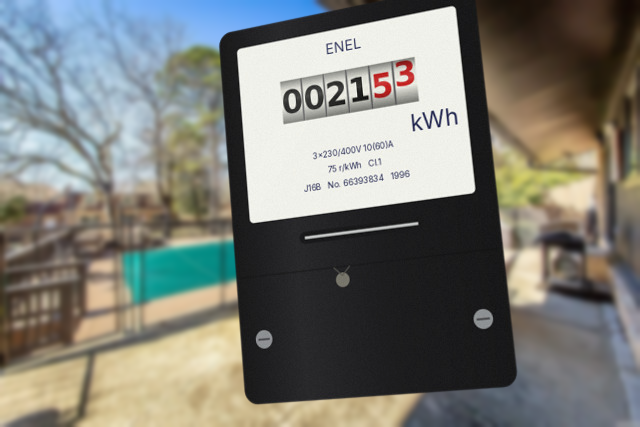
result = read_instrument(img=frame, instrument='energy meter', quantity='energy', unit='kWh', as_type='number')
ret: 21.53 kWh
